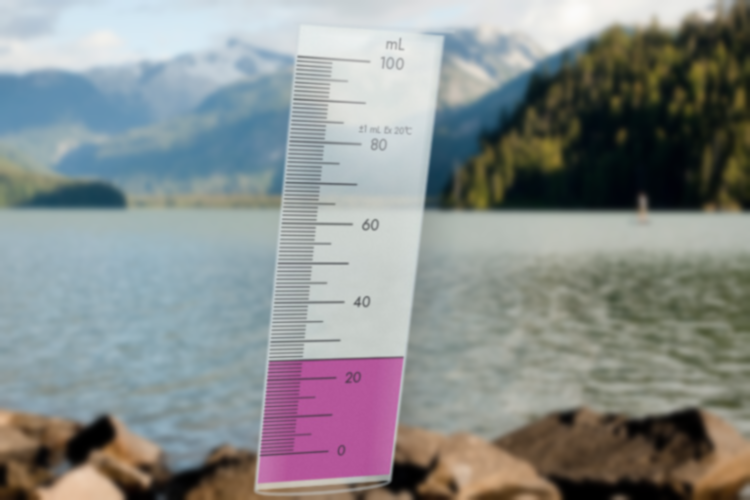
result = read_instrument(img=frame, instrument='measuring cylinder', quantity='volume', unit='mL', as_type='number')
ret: 25 mL
